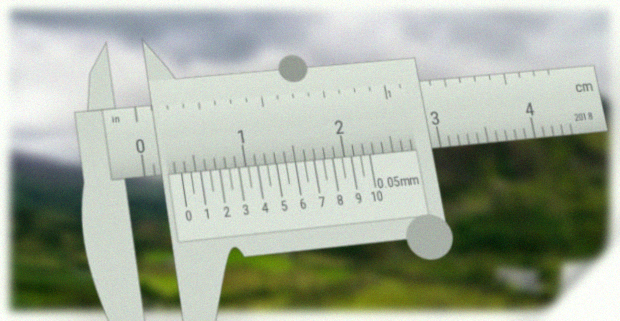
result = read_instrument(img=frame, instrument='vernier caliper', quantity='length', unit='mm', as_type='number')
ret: 3.6 mm
